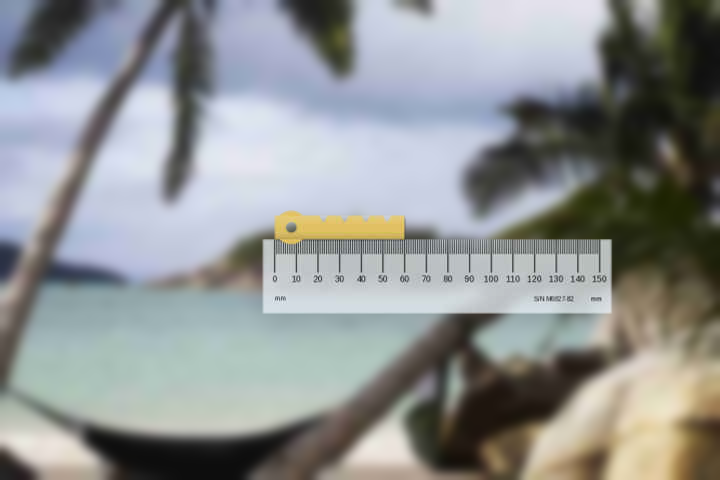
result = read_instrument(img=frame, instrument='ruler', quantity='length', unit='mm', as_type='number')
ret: 60 mm
